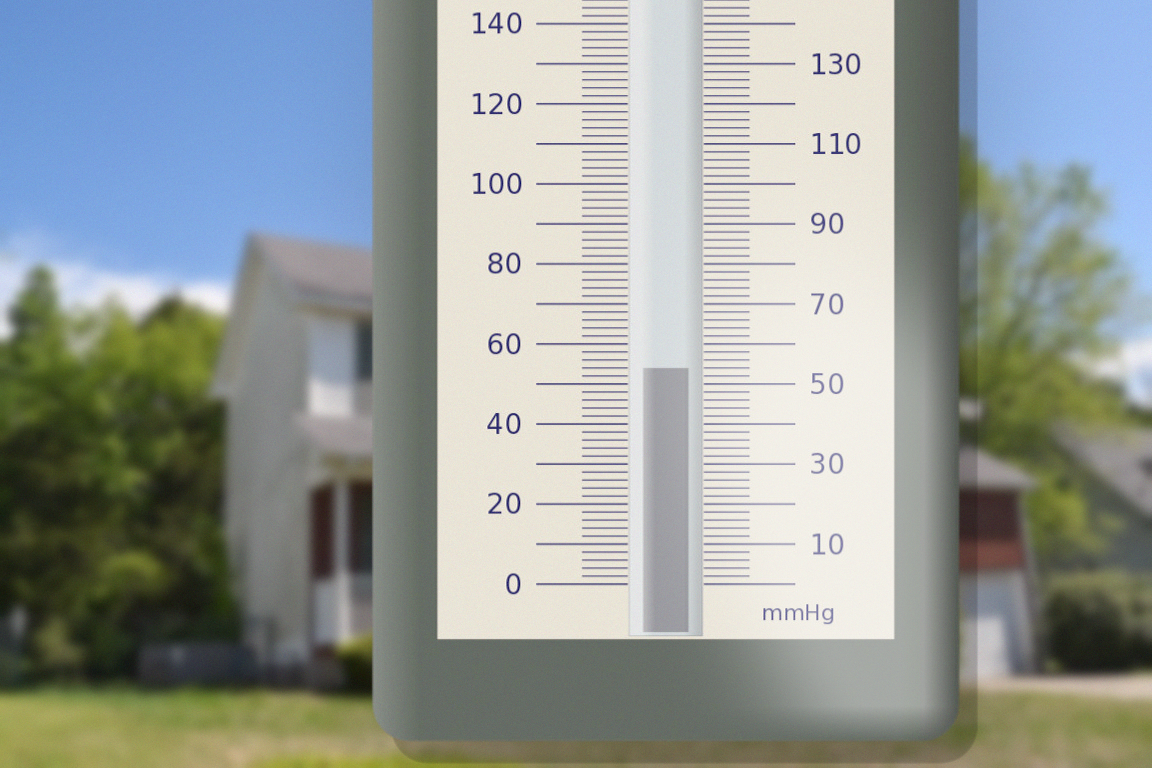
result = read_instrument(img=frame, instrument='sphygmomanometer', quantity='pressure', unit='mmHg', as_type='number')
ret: 54 mmHg
